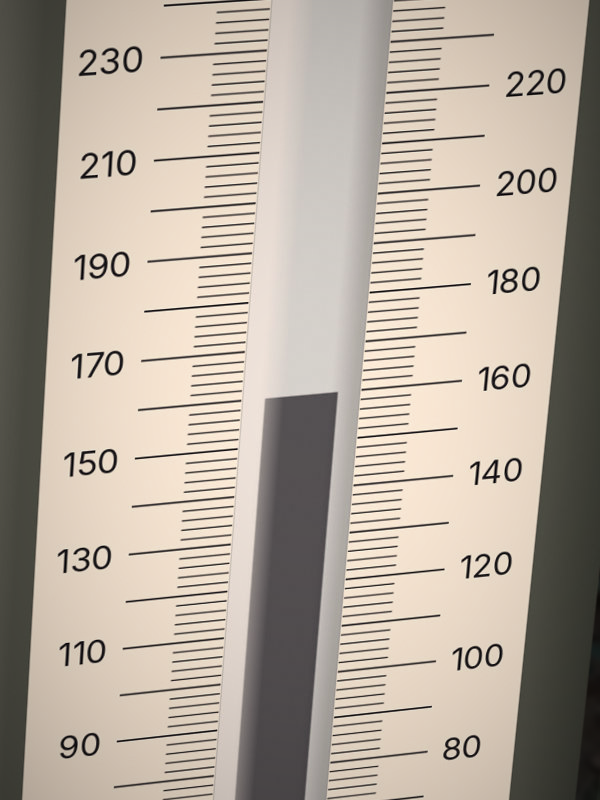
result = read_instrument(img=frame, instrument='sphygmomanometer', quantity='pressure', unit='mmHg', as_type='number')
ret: 160 mmHg
